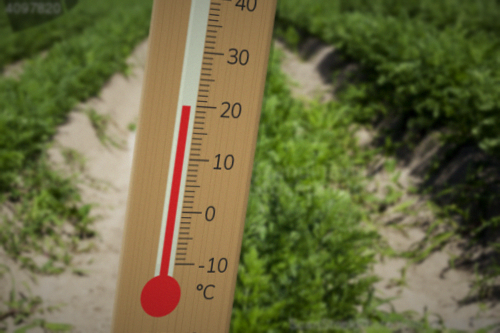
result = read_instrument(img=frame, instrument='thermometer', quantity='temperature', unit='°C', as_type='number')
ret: 20 °C
